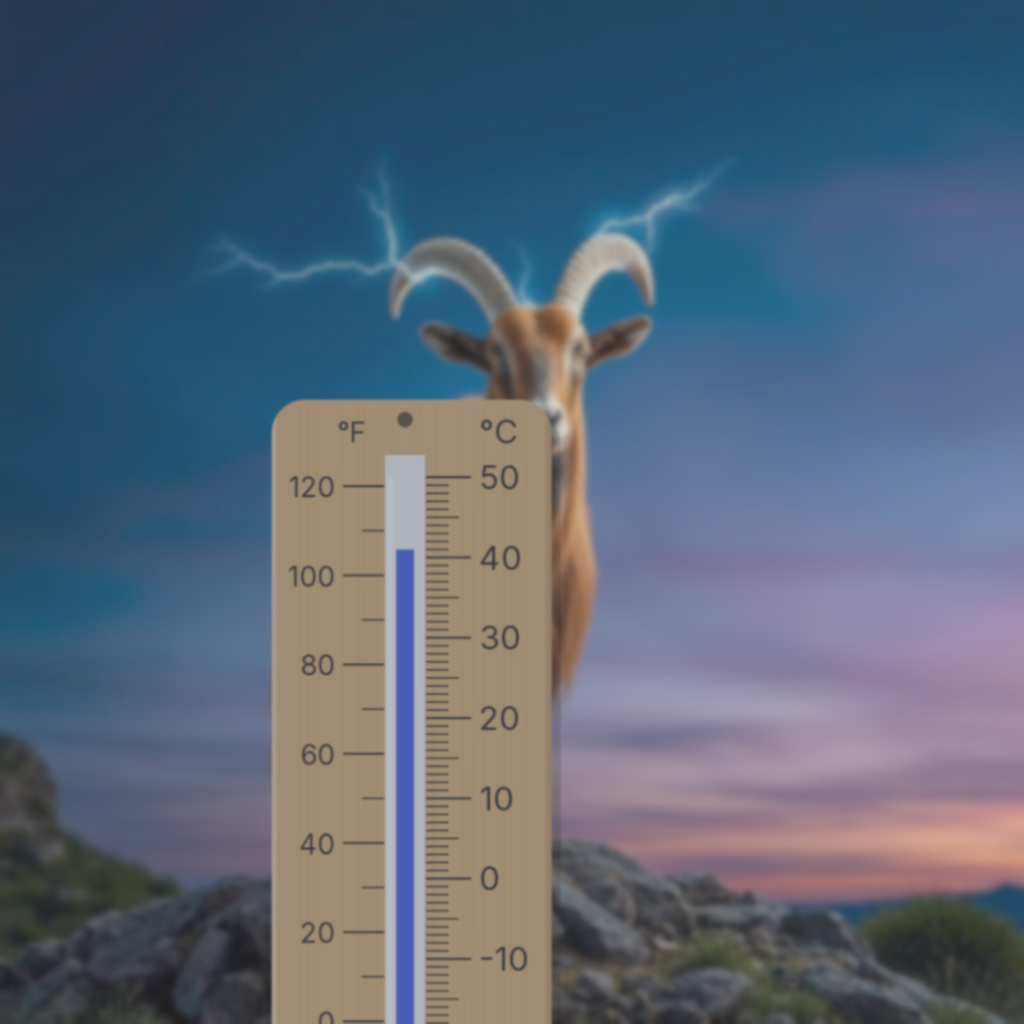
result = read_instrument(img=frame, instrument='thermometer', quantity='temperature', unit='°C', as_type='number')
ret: 41 °C
